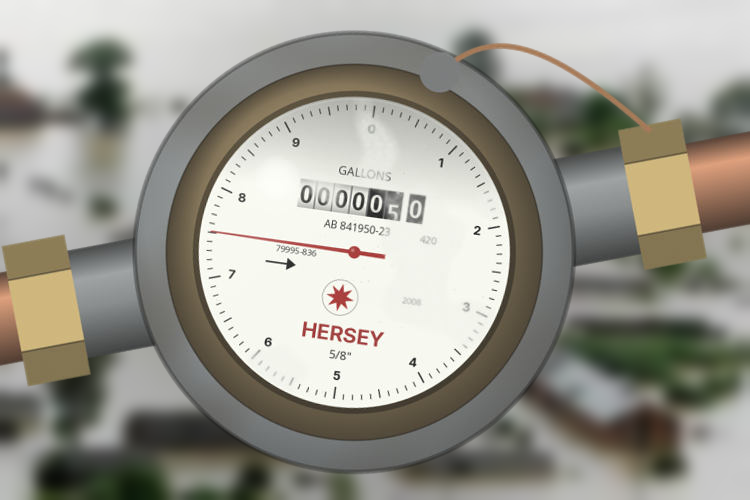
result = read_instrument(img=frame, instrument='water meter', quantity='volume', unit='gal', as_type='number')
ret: 47.5 gal
